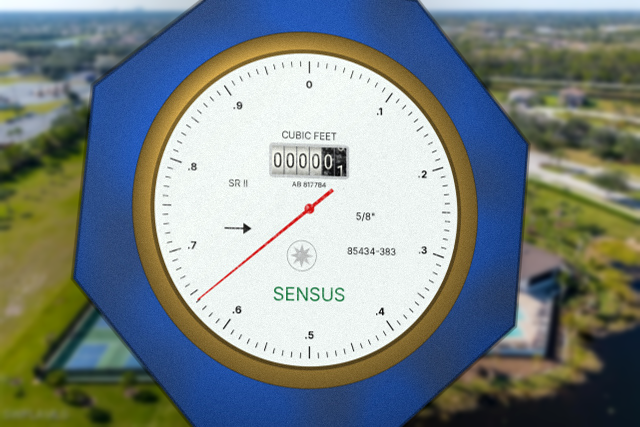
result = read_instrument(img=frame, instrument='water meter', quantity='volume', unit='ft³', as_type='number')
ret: 0.64 ft³
